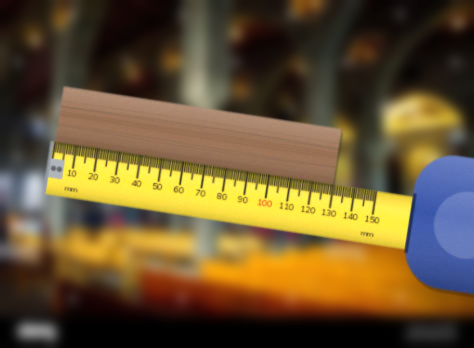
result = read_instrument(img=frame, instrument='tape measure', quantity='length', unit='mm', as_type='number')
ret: 130 mm
